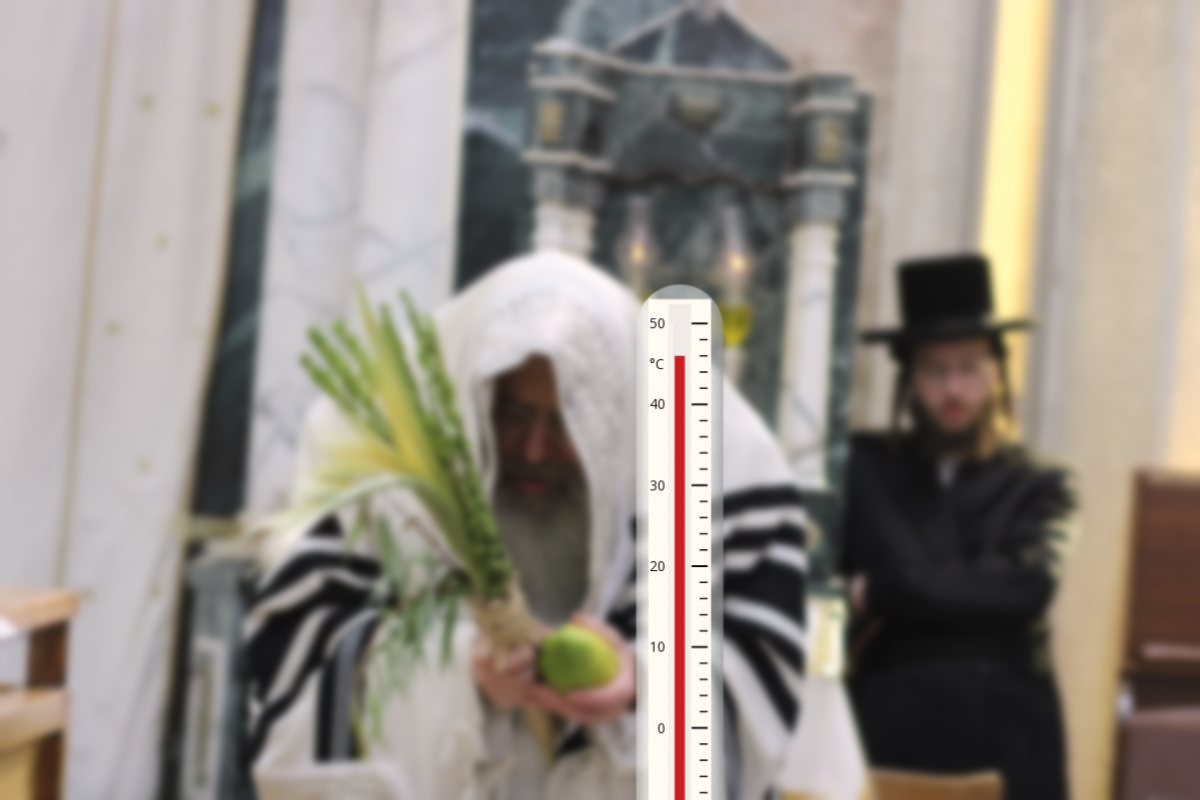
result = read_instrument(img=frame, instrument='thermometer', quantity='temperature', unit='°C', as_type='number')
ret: 46 °C
